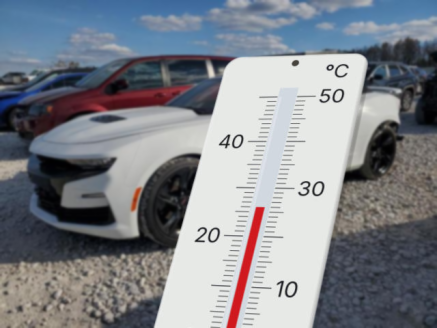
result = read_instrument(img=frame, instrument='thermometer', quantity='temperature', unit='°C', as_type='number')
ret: 26 °C
